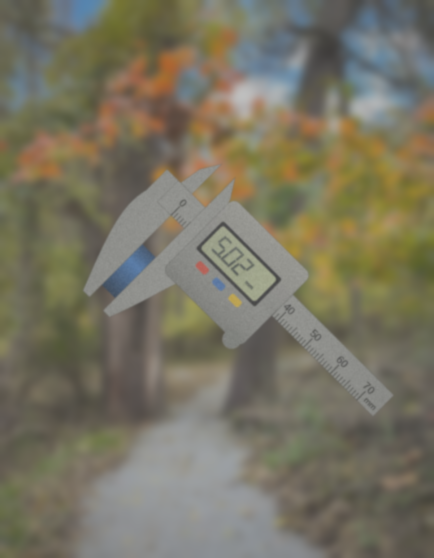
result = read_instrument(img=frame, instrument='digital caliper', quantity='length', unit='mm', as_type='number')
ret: 5.02 mm
